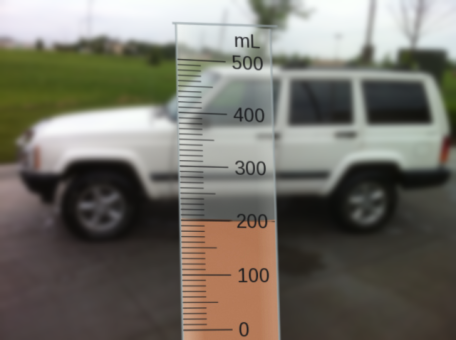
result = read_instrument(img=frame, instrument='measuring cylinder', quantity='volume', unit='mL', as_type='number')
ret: 200 mL
